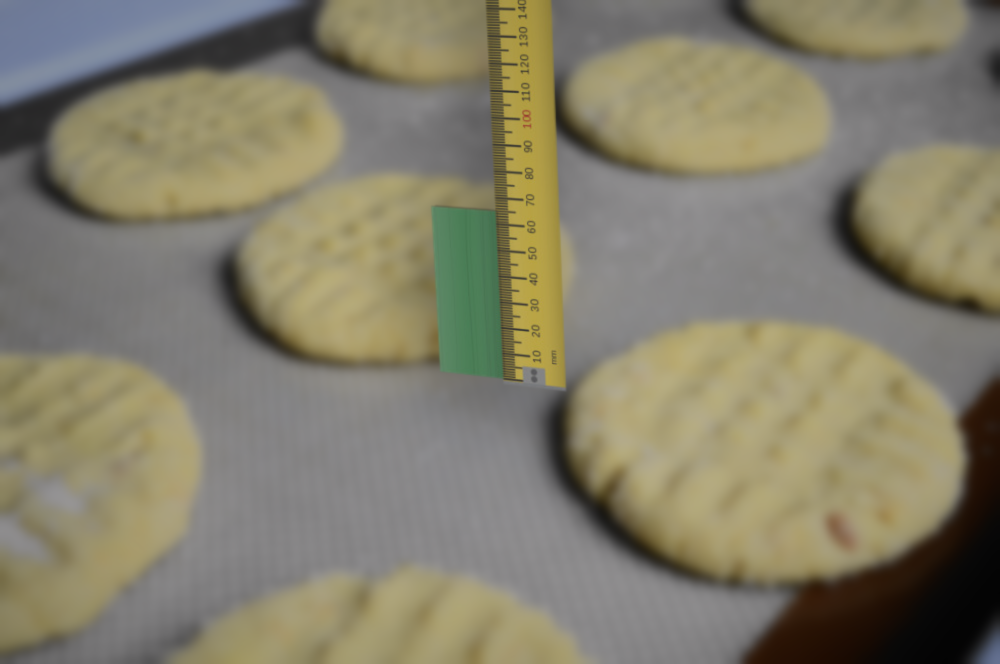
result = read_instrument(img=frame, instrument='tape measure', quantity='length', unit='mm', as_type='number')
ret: 65 mm
